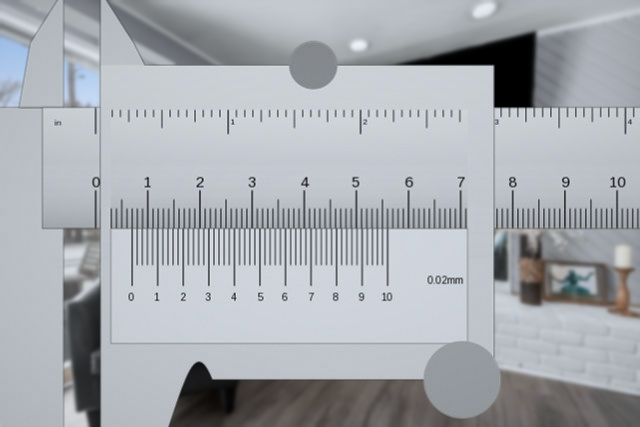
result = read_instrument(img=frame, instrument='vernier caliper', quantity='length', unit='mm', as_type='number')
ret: 7.0 mm
